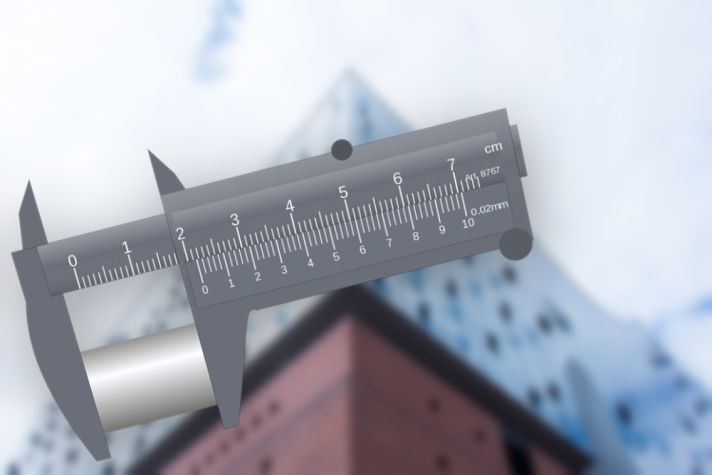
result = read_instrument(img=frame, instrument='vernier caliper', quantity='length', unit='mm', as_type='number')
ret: 21.6 mm
